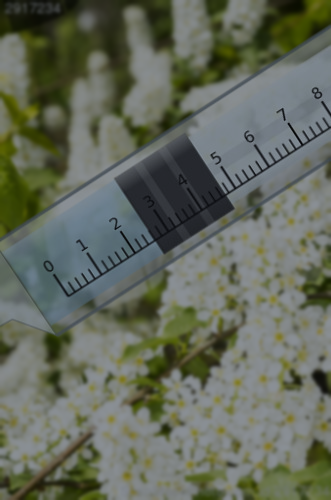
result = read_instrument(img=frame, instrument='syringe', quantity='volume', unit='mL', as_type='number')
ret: 2.6 mL
